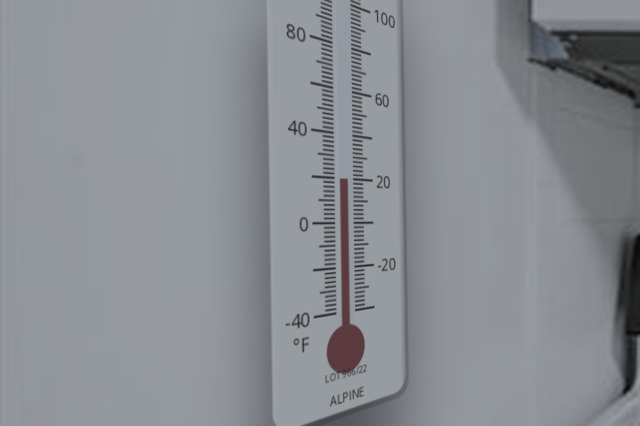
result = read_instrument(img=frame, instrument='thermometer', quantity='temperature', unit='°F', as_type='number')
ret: 20 °F
